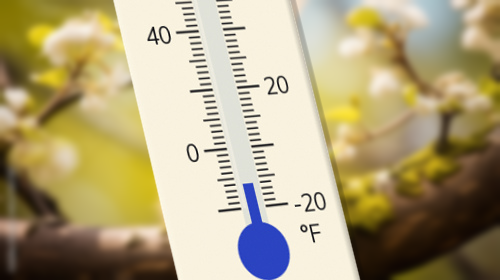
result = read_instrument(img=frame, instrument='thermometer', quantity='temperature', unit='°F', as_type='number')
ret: -12 °F
